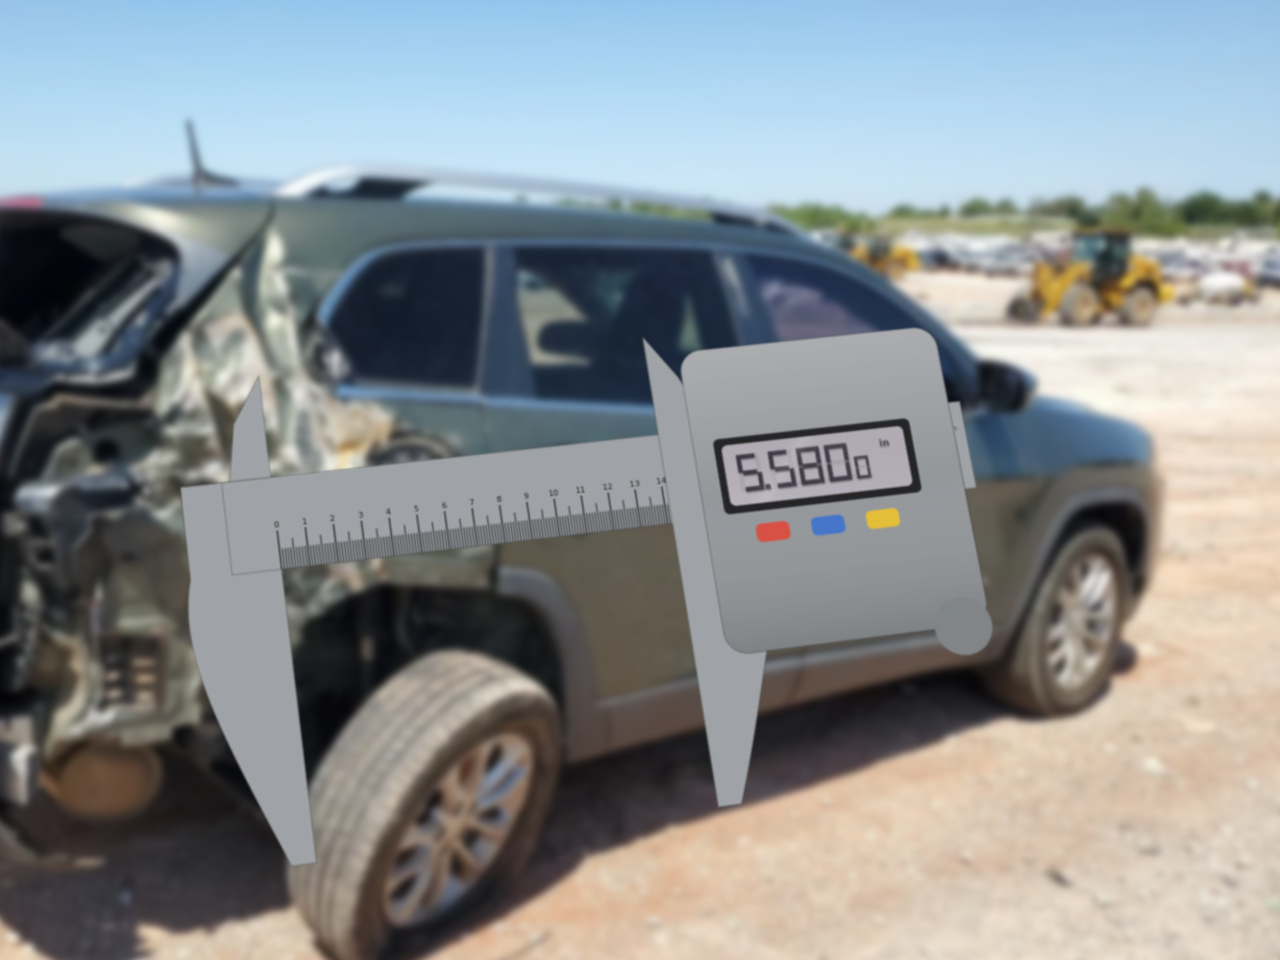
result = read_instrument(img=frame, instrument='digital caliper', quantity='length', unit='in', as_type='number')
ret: 5.5800 in
